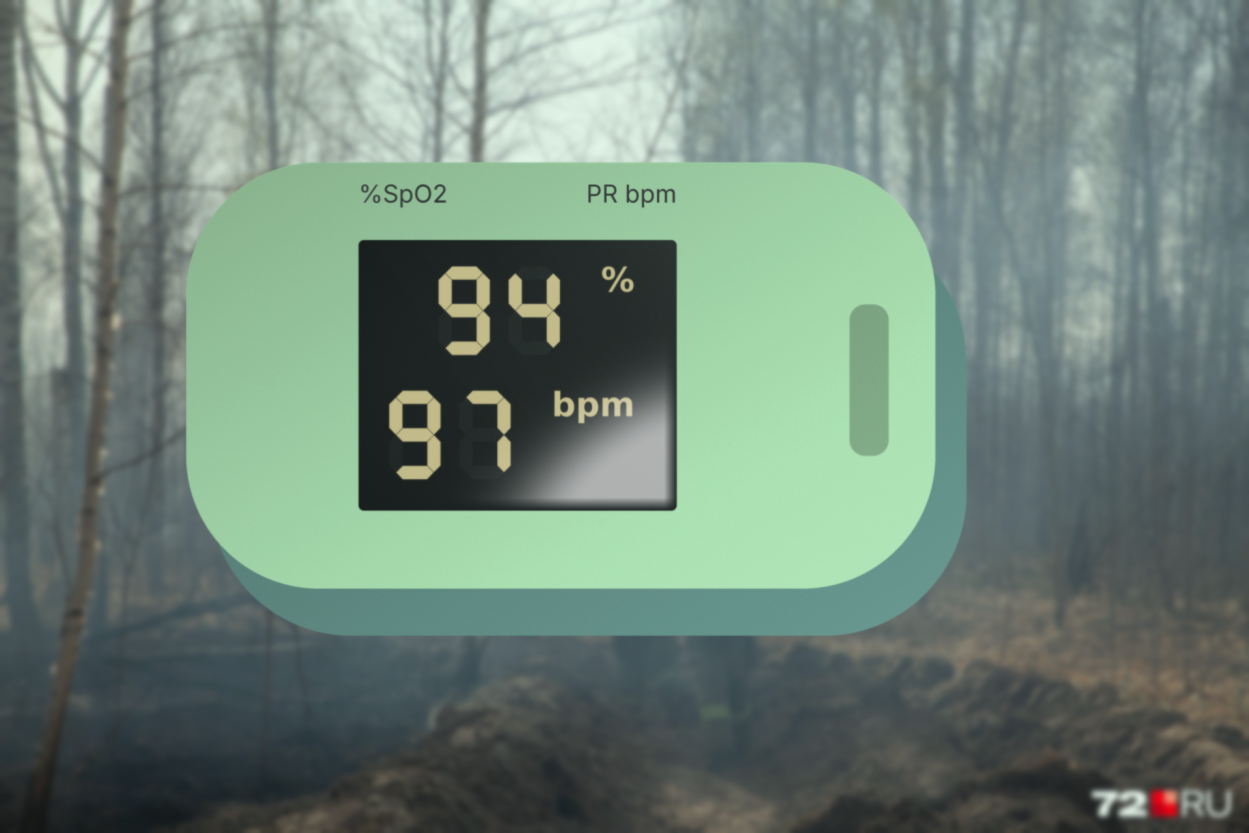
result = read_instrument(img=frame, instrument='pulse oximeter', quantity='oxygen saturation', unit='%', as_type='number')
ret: 94 %
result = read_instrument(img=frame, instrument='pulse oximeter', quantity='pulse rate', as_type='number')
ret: 97 bpm
